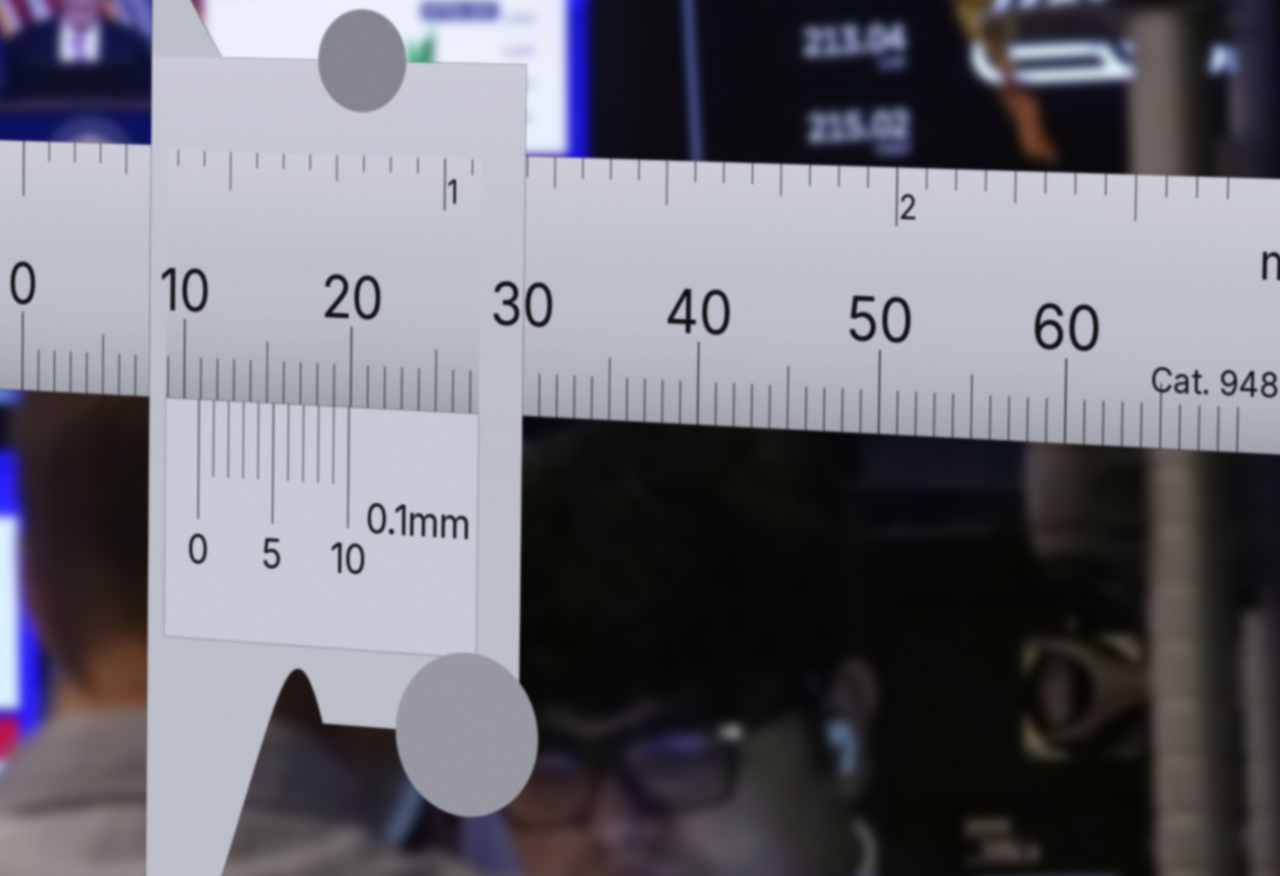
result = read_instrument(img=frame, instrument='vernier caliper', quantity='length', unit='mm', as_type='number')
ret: 10.9 mm
